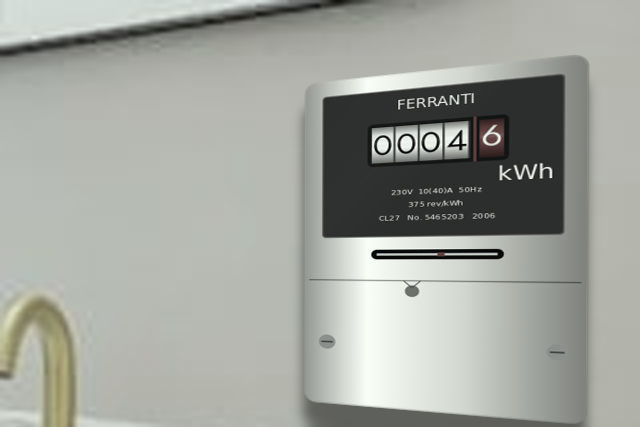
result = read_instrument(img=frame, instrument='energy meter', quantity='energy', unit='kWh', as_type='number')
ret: 4.6 kWh
